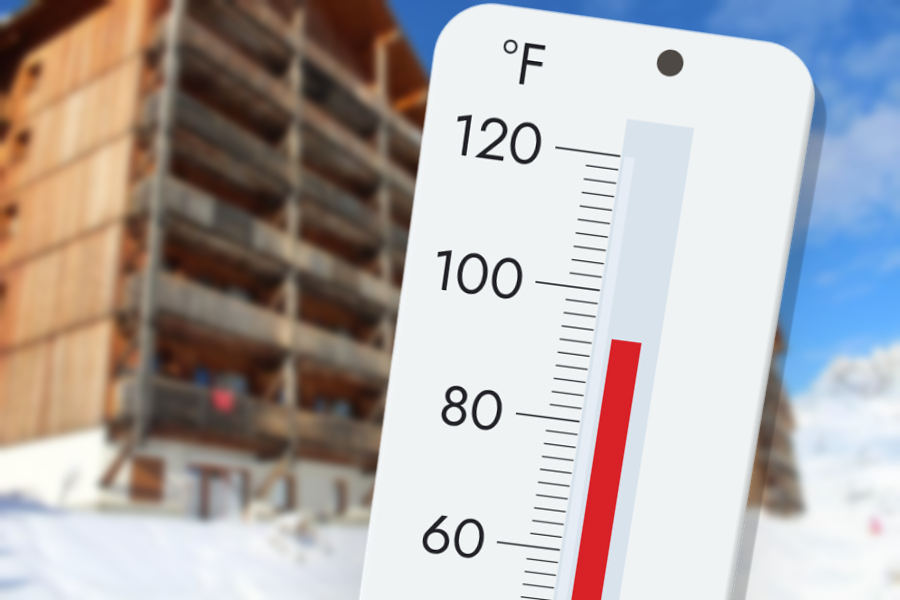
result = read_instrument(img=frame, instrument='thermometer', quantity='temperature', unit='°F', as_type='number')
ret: 93 °F
